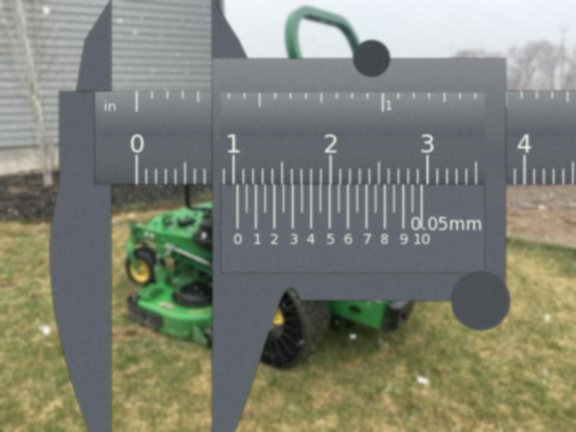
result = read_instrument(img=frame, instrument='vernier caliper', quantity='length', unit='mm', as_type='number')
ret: 10.4 mm
